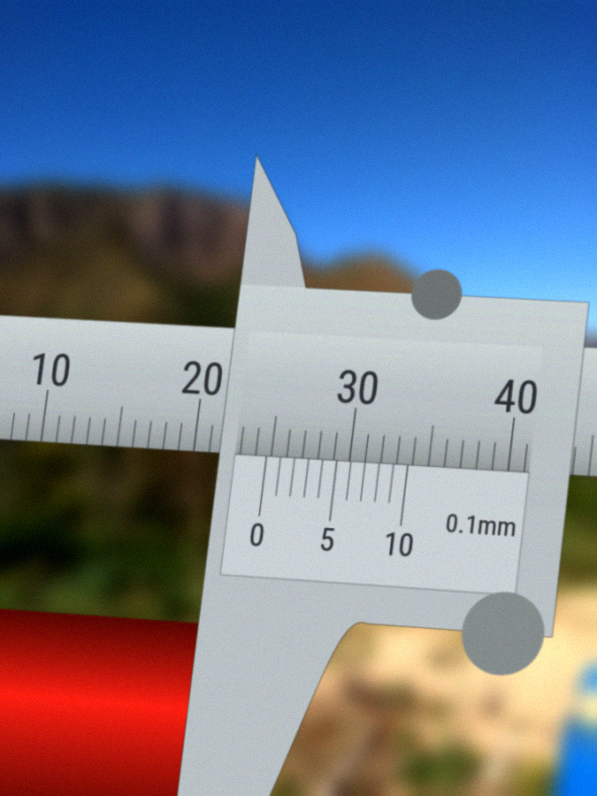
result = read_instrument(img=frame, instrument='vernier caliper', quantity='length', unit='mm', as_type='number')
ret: 24.7 mm
